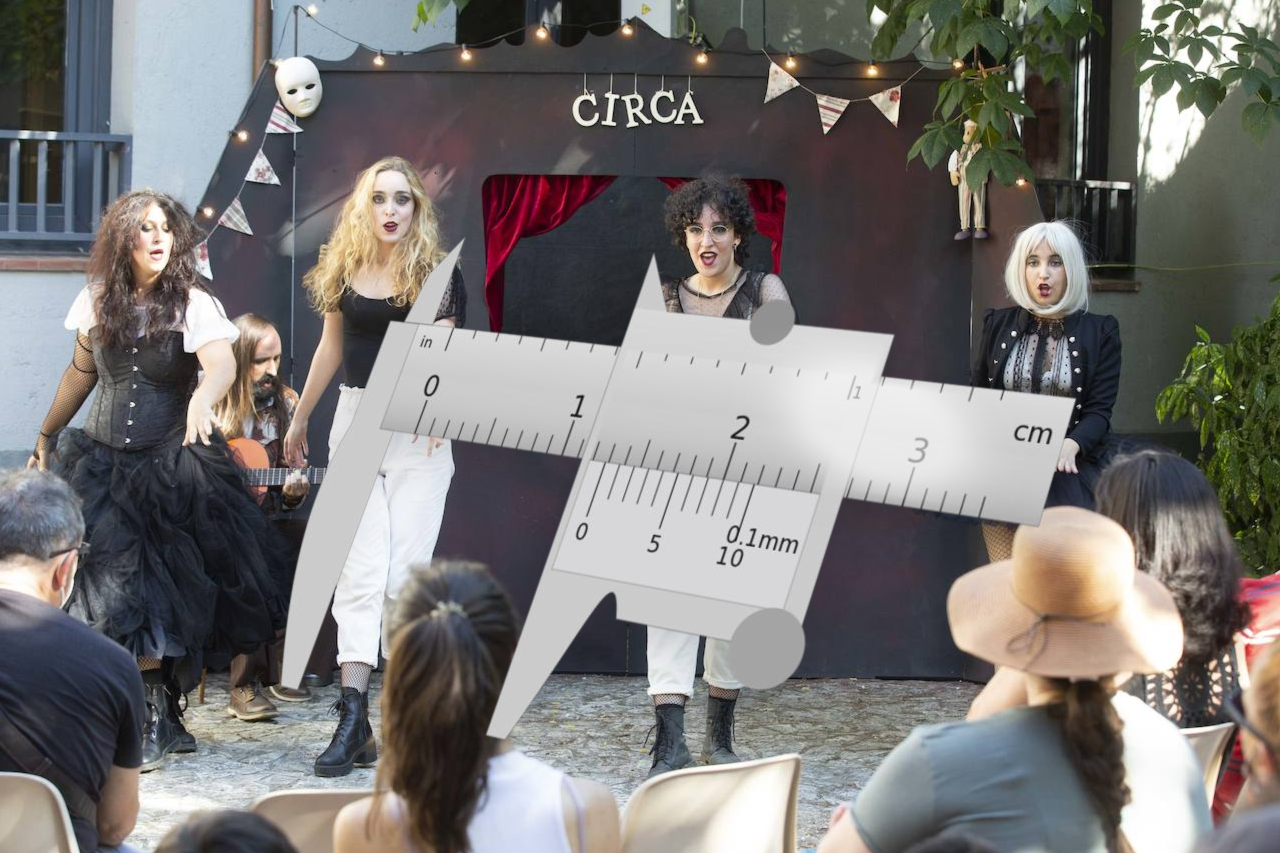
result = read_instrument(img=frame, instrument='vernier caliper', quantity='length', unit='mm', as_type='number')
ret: 12.8 mm
